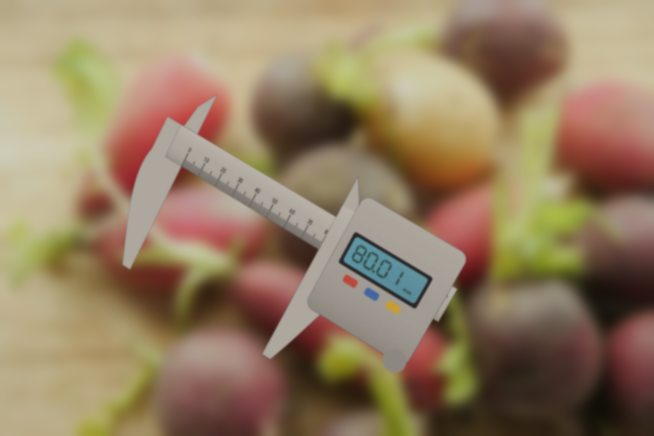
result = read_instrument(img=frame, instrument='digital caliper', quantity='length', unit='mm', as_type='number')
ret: 80.01 mm
